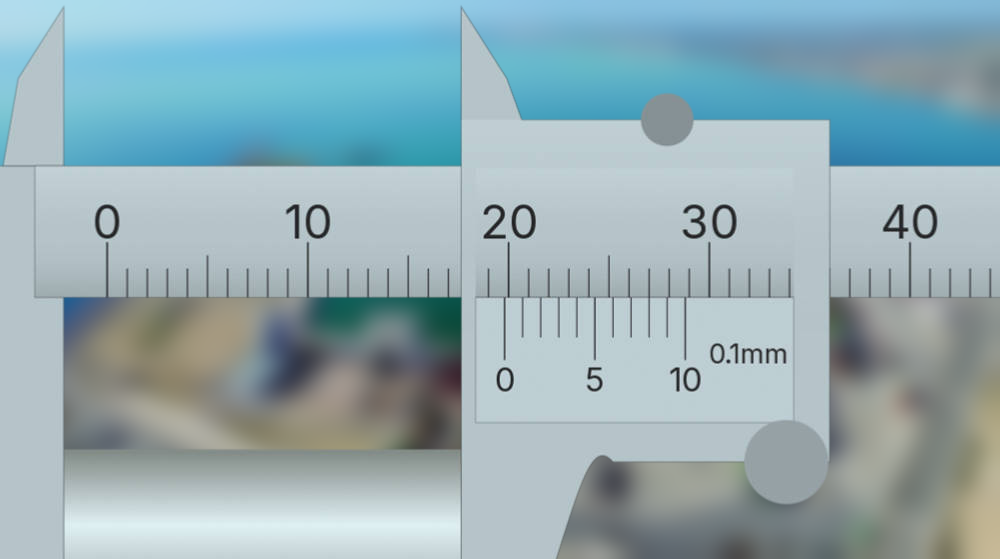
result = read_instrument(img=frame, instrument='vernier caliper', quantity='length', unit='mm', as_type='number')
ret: 19.8 mm
